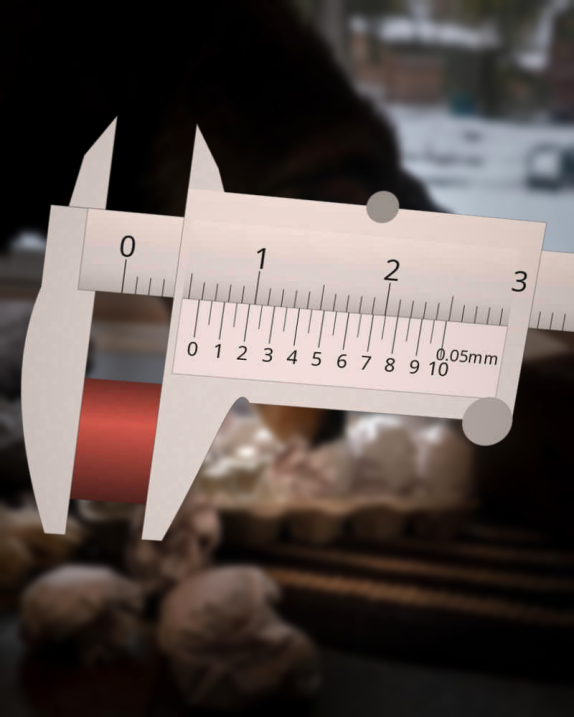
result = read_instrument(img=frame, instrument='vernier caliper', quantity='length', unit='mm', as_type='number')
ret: 5.8 mm
